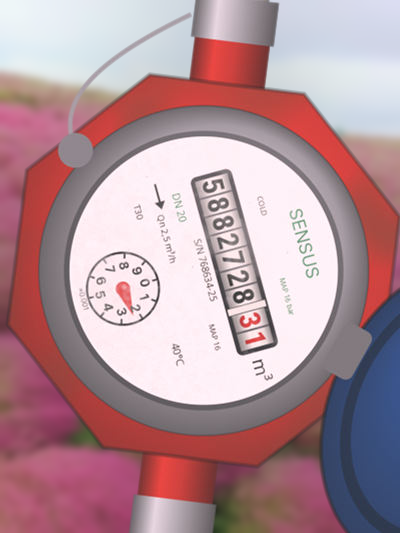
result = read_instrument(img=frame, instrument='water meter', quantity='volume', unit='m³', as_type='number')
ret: 5882728.312 m³
